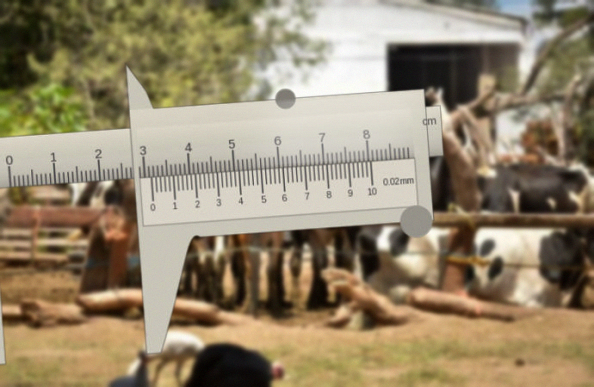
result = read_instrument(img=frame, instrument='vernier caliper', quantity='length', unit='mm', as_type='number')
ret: 31.5 mm
